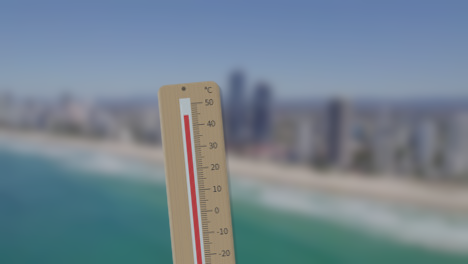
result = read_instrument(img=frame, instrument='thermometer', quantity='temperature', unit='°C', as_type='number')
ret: 45 °C
